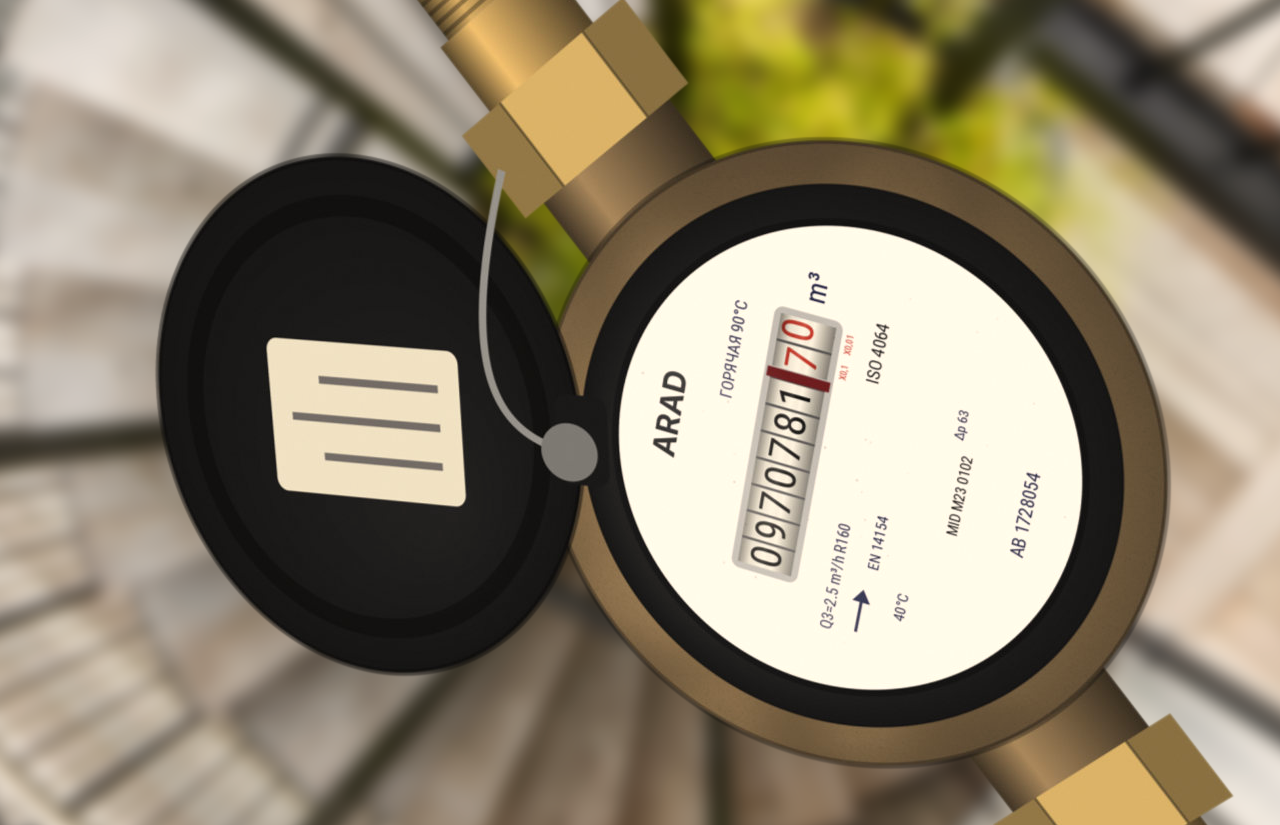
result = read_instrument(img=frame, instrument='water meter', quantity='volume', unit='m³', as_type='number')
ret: 970781.70 m³
